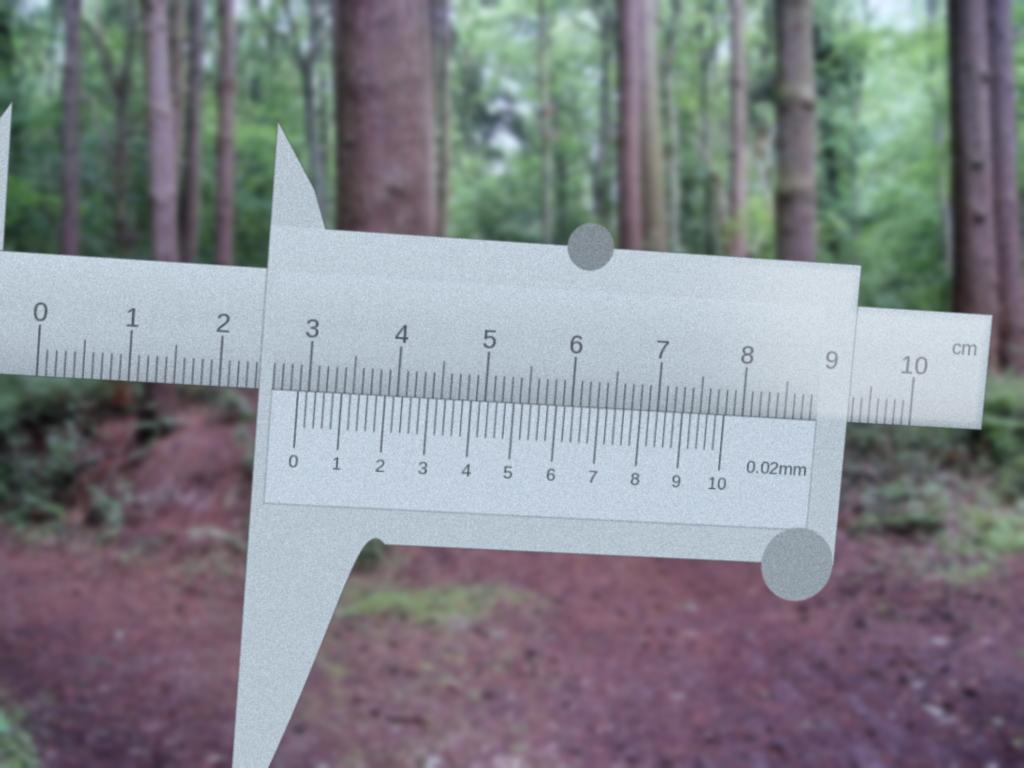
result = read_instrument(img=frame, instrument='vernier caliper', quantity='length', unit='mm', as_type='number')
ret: 28.8 mm
